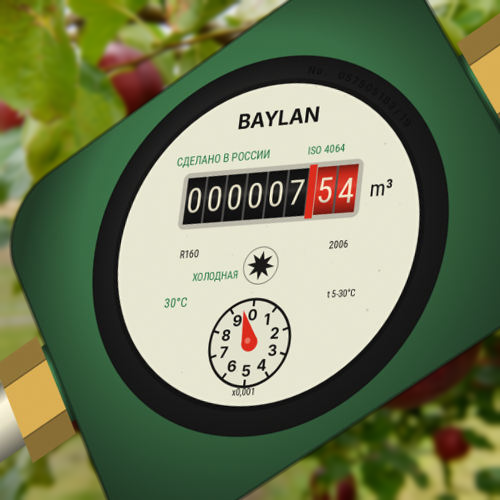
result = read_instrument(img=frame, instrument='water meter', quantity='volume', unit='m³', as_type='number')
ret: 7.539 m³
